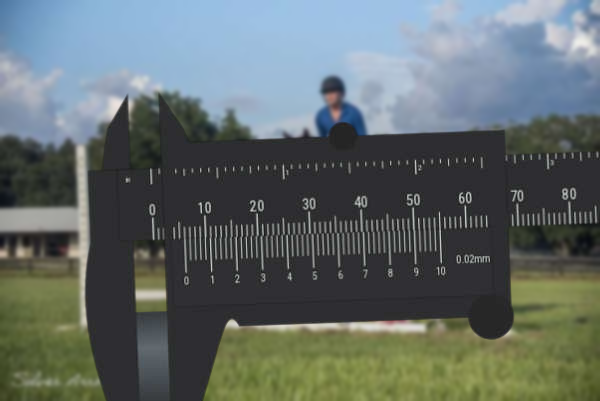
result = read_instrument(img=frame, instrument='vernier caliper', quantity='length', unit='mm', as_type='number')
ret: 6.0 mm
